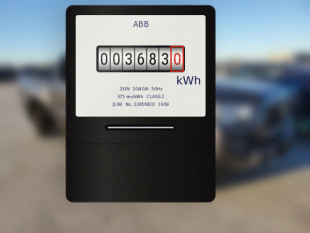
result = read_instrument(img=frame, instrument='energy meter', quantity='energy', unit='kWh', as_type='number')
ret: 3683.0 kWh
